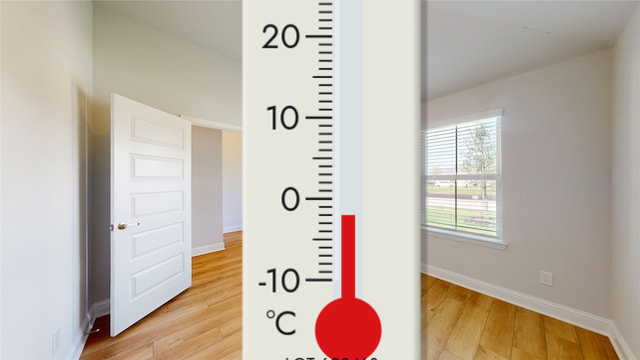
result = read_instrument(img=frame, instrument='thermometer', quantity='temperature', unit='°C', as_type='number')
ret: -2 °C
